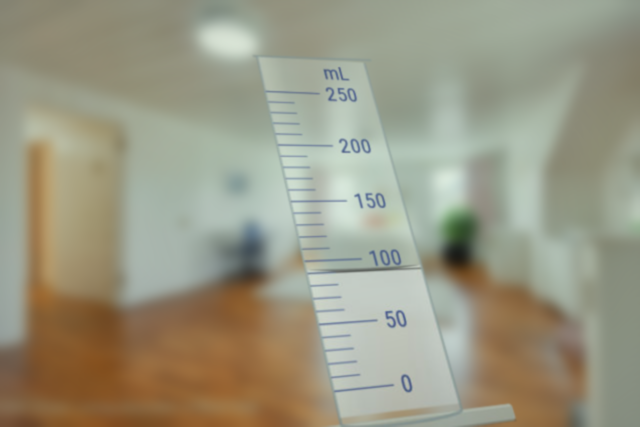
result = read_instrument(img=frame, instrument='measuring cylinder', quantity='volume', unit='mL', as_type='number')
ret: 90 mL
